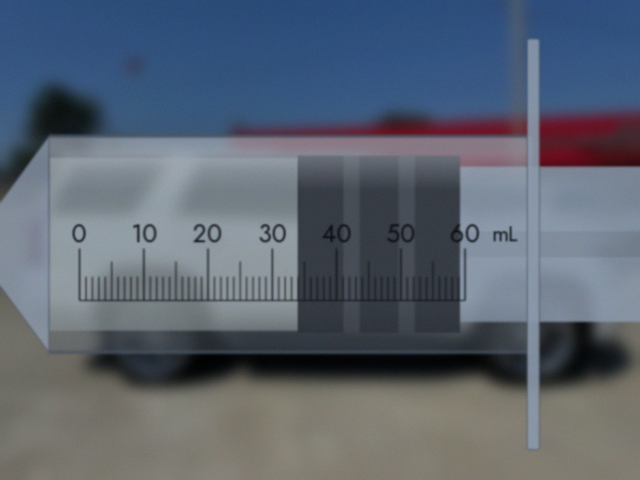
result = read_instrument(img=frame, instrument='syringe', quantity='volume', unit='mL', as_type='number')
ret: 34 mL
